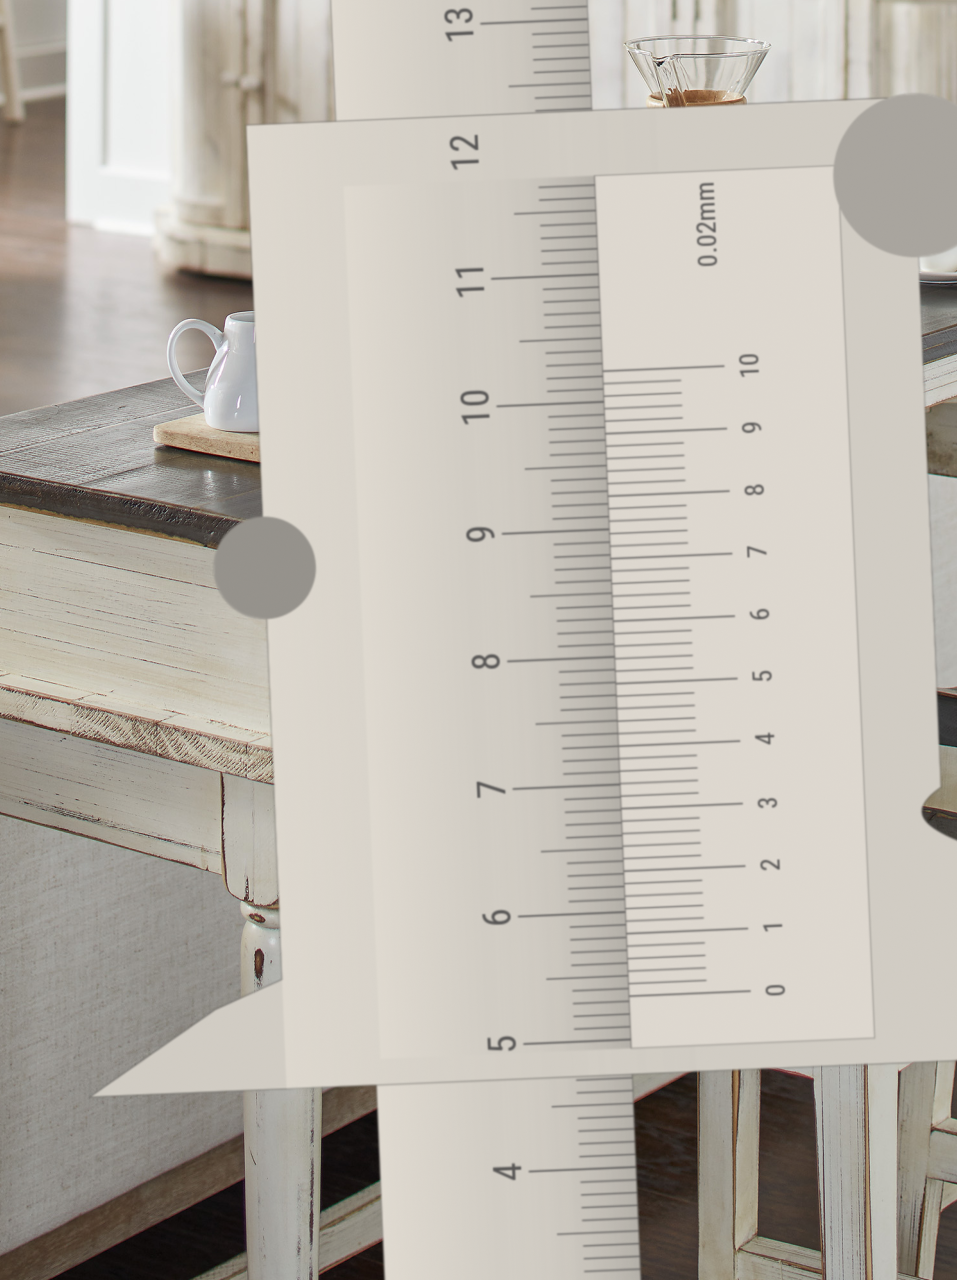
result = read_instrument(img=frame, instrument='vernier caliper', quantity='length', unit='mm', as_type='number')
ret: 53.4 mm
